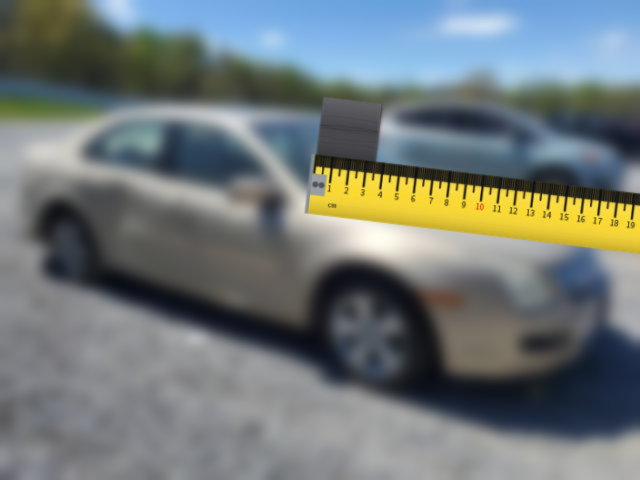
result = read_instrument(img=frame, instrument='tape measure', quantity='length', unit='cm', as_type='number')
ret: 3.5 cm
